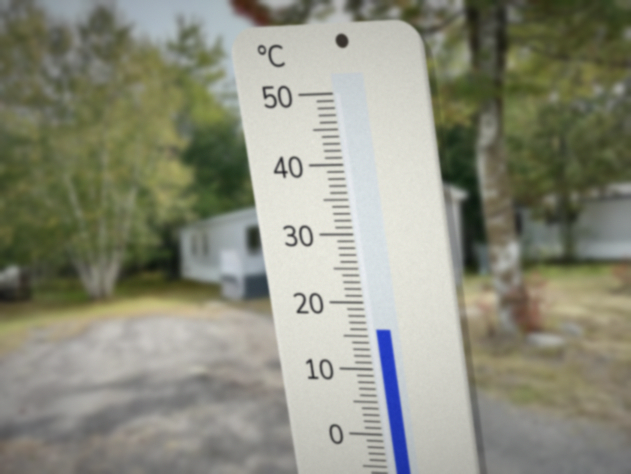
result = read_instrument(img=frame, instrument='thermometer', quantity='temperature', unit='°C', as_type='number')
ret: 16 °C
